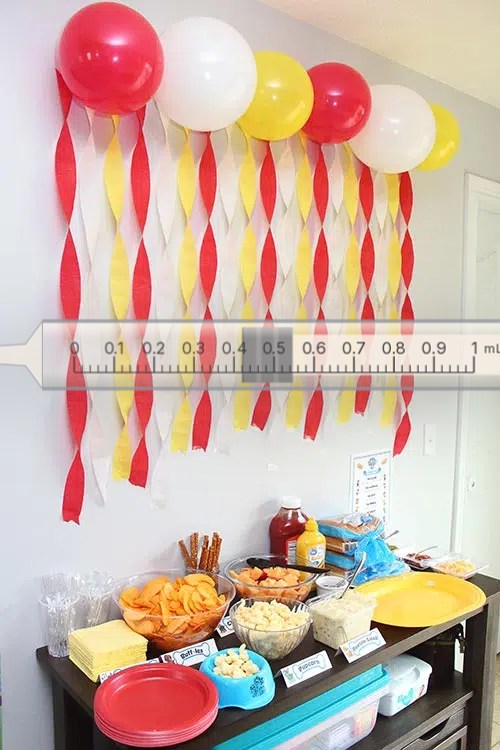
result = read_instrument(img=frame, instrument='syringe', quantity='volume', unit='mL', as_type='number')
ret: 0.42 mL
